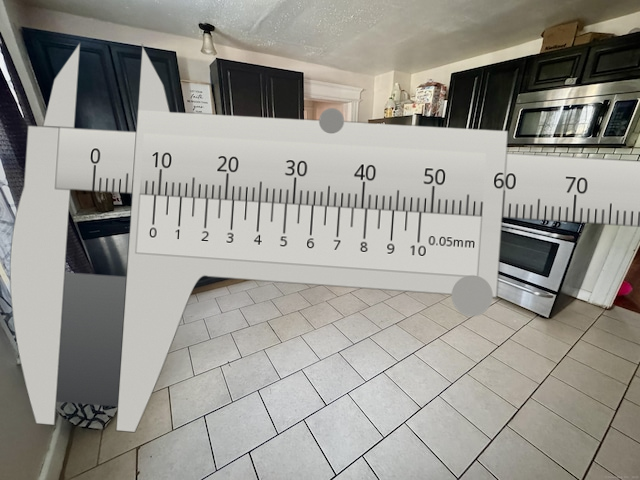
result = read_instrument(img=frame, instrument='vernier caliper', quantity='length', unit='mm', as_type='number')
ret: 9.4 mm
